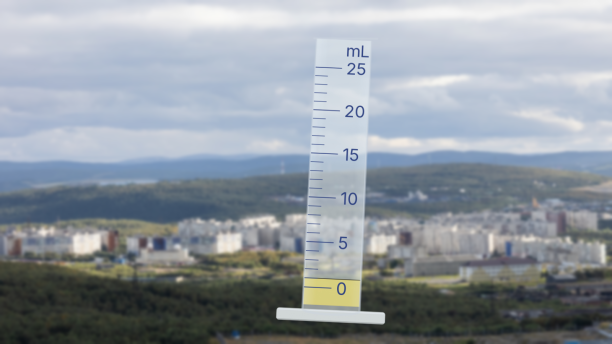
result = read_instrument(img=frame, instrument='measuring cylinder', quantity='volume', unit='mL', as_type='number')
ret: 1 mL
